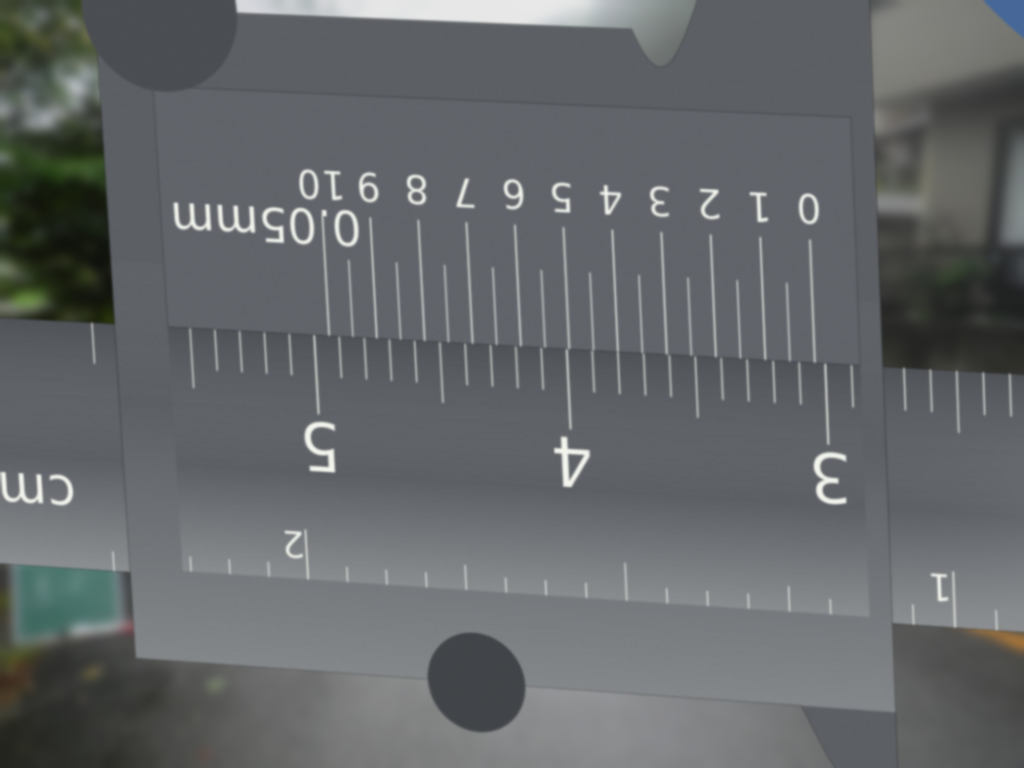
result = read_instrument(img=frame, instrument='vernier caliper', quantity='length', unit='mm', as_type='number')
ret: 30.4 mm
